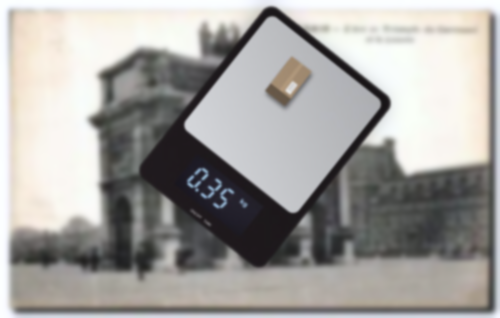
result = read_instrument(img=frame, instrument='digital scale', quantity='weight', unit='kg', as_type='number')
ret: 0.35 kg
